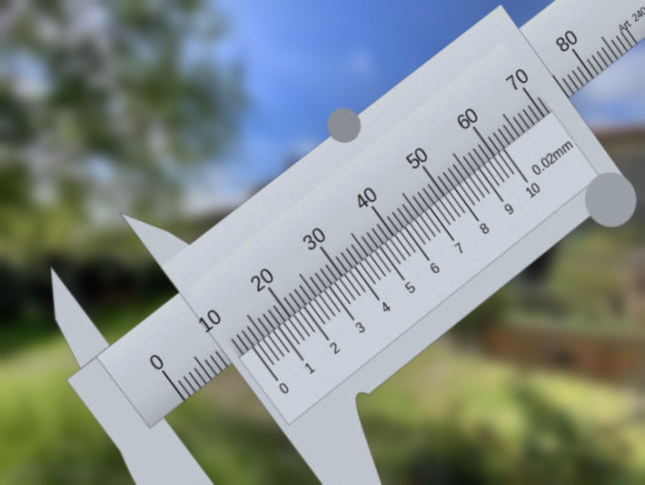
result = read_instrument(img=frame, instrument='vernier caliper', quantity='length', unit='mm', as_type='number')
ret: 12.8 mm
